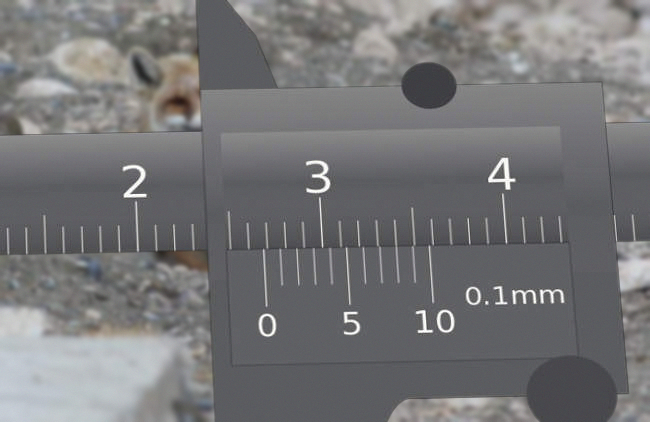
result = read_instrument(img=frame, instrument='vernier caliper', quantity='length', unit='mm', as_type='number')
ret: 26.8 mm
